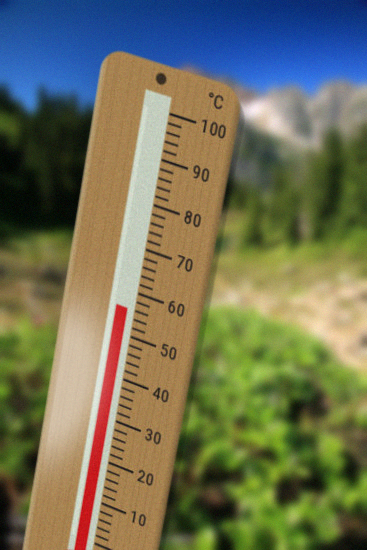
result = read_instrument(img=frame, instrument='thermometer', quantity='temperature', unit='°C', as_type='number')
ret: 56 °C
